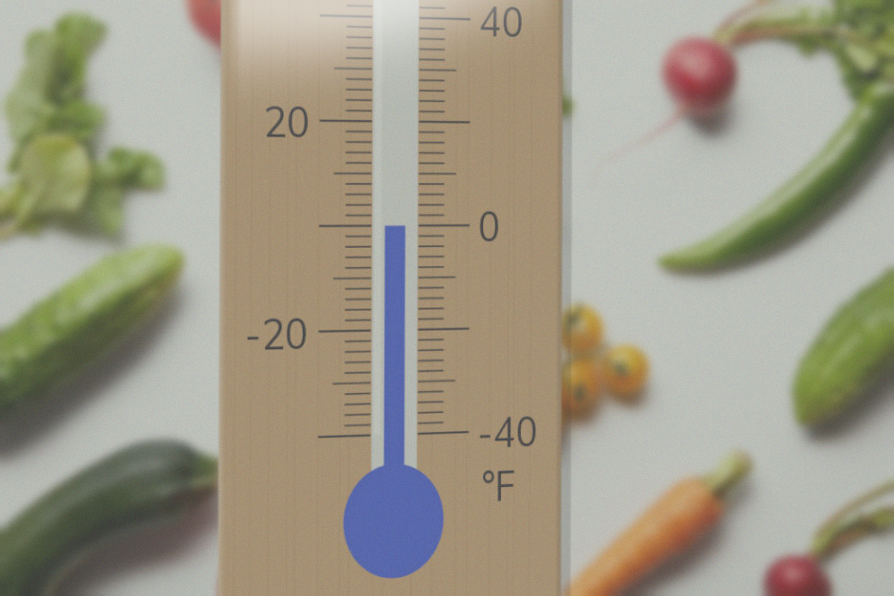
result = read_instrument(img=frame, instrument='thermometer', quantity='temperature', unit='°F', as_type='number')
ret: 0 °F
